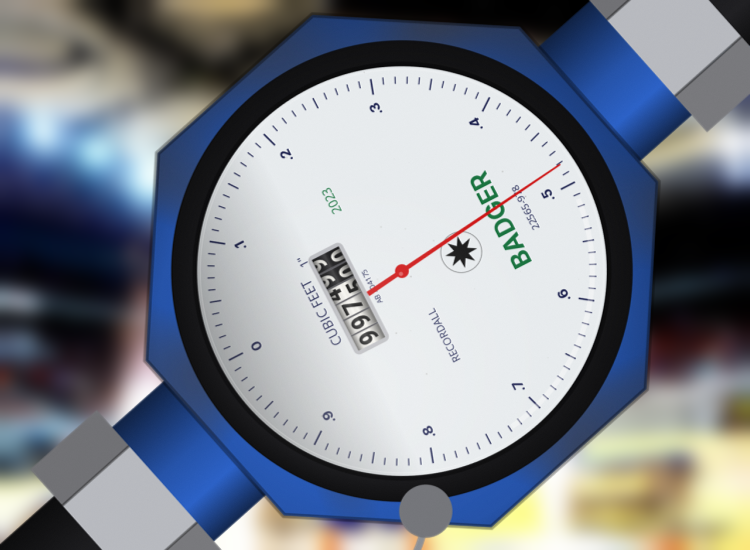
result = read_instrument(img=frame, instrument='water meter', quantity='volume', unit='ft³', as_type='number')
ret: 997499.48 ft³
